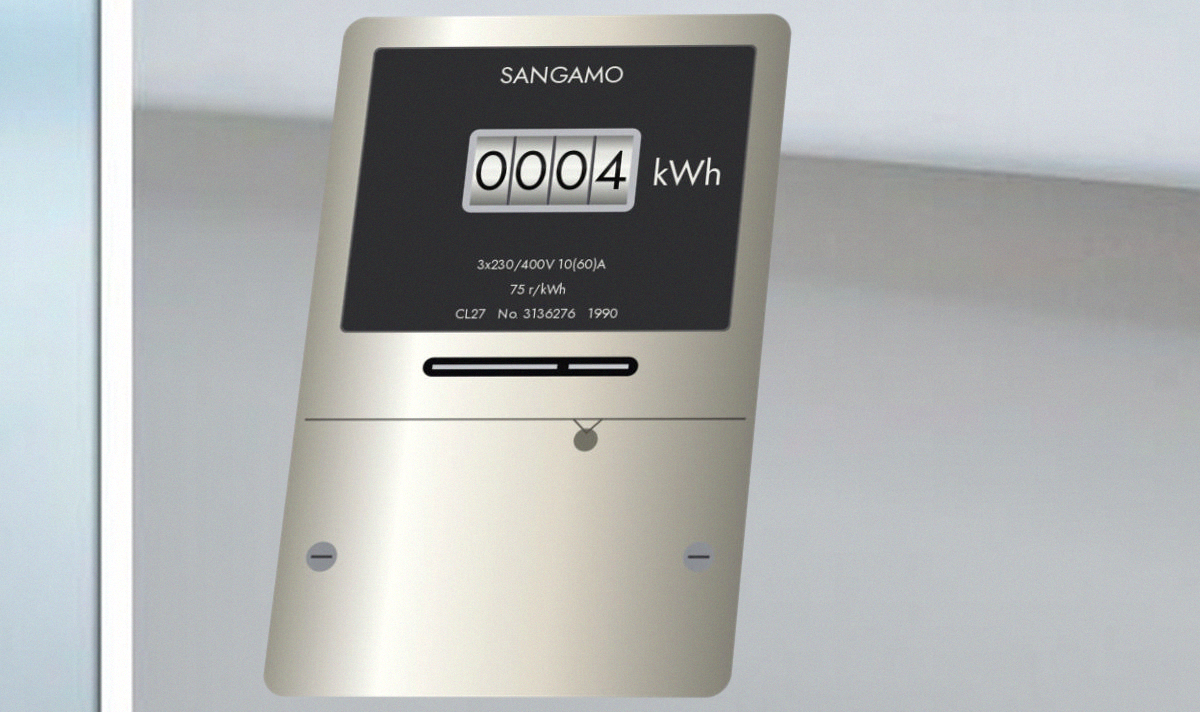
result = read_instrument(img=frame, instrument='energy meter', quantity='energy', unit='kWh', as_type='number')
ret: 4 kWh
